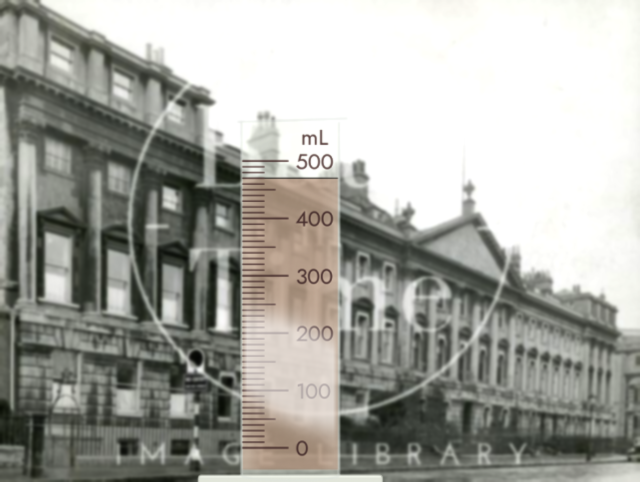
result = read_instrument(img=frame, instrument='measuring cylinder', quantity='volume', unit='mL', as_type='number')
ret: 470 mL
